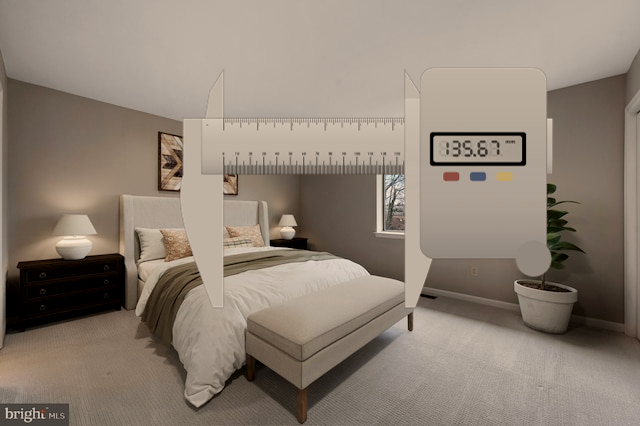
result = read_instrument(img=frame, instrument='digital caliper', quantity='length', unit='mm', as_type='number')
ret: 135.67 mm
